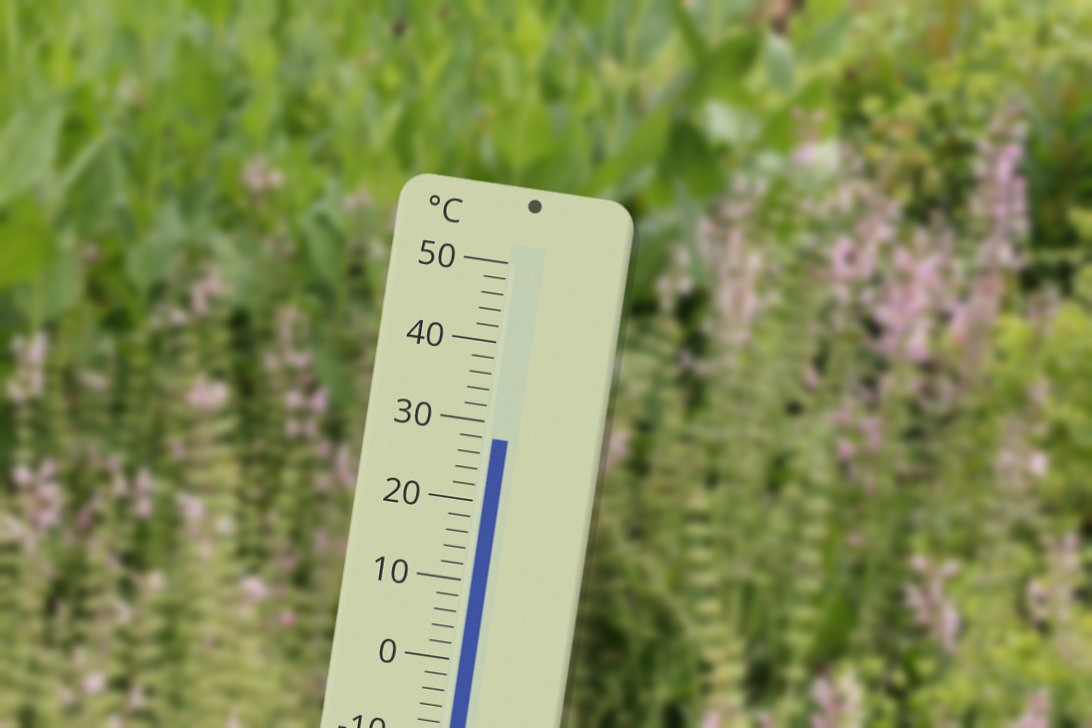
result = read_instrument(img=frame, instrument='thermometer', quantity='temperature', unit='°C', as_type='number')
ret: 28 °C
